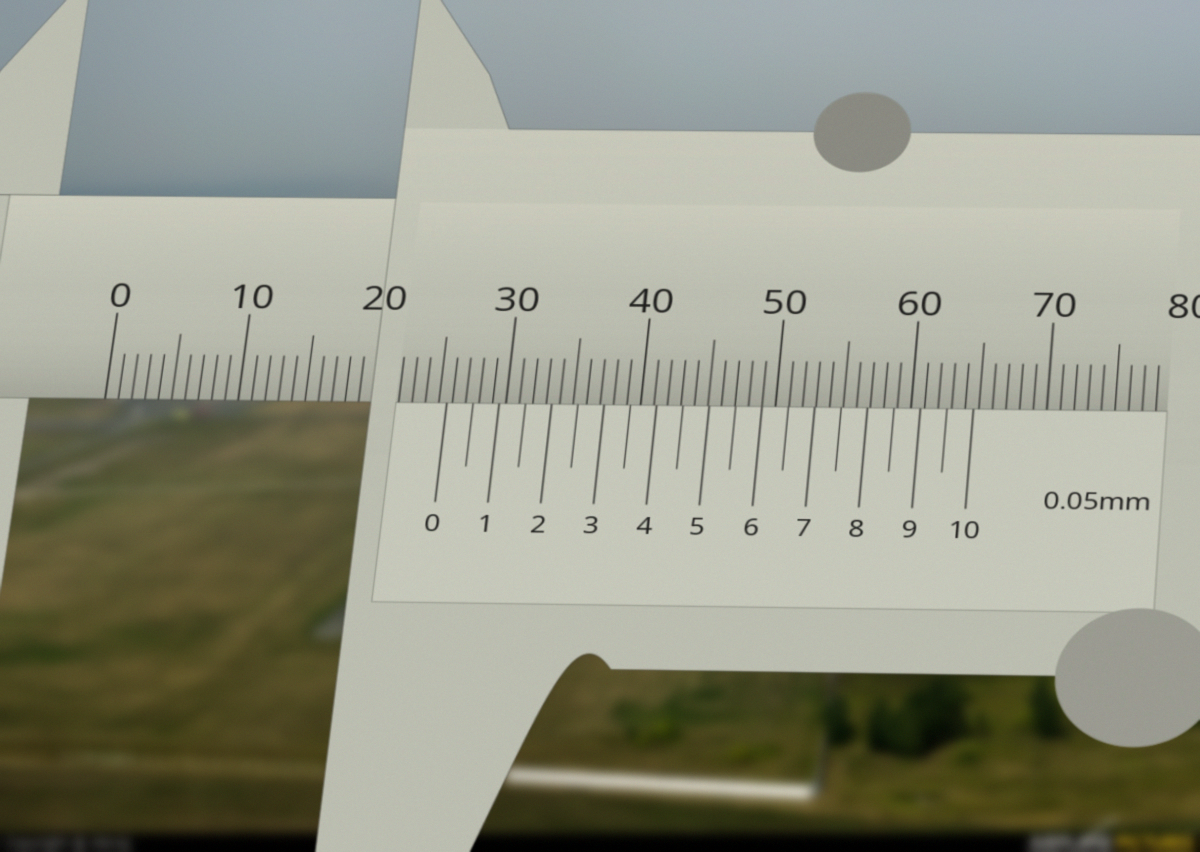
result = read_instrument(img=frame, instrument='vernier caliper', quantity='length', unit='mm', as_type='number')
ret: 25.6 mm
